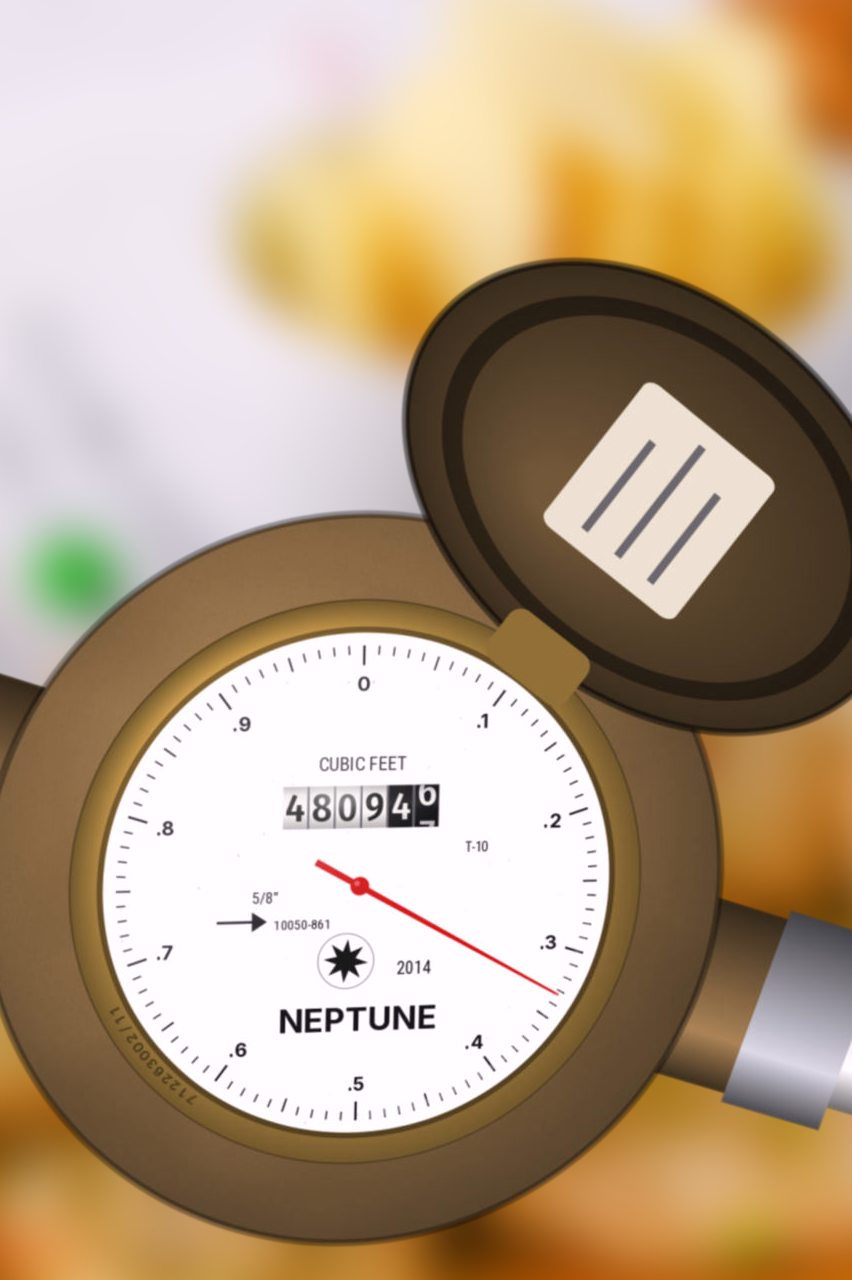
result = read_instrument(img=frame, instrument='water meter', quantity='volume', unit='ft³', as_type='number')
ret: 480946.33 ft³
